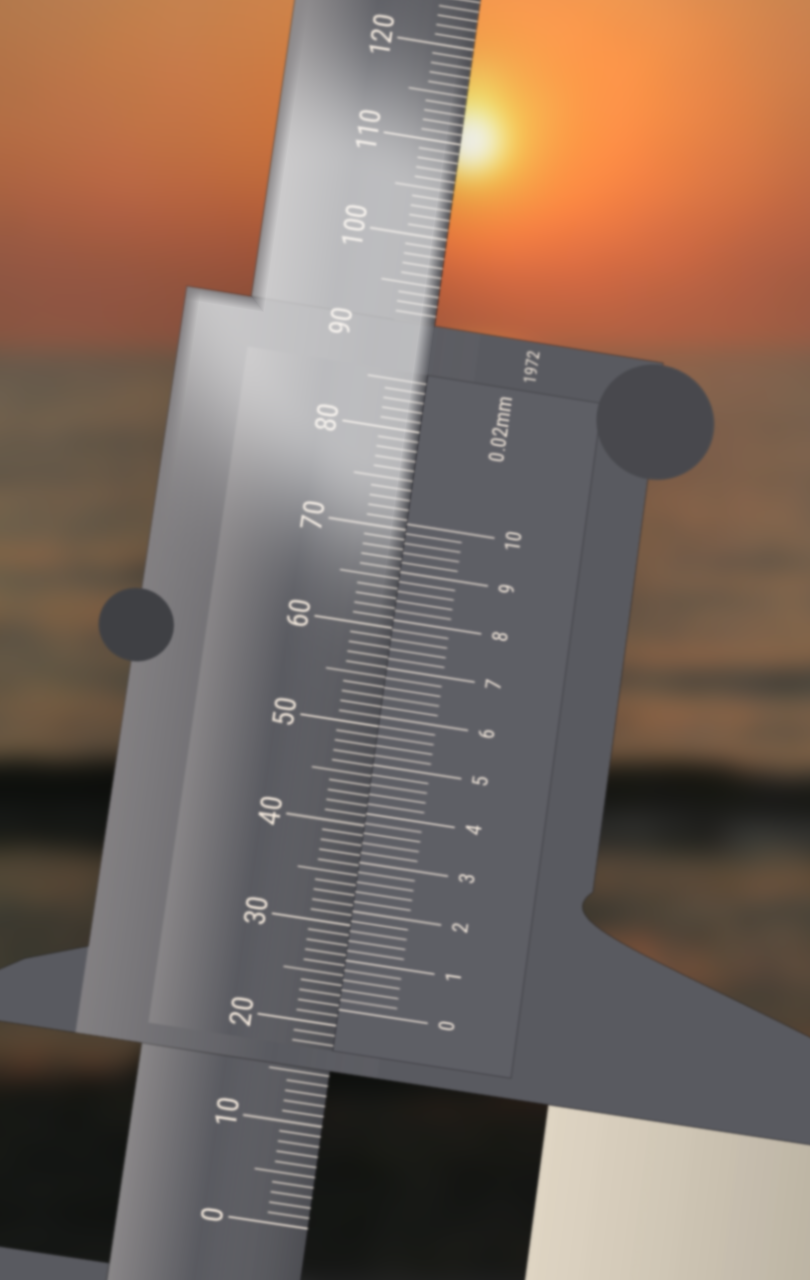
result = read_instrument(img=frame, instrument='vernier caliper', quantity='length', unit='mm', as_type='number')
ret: 21.6 mm
